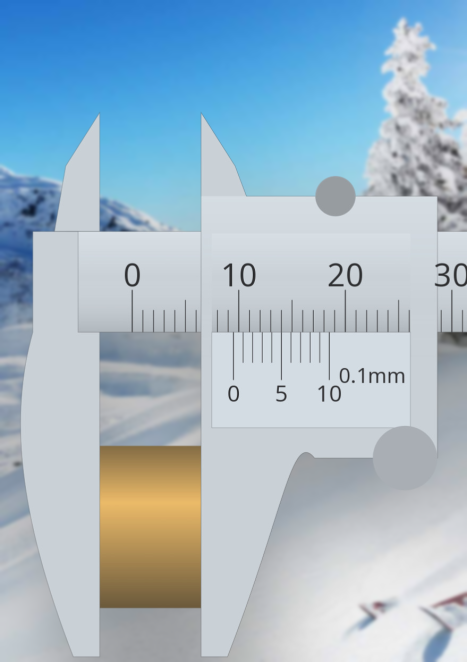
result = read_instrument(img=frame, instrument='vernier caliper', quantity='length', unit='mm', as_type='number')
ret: 9.5 mm
